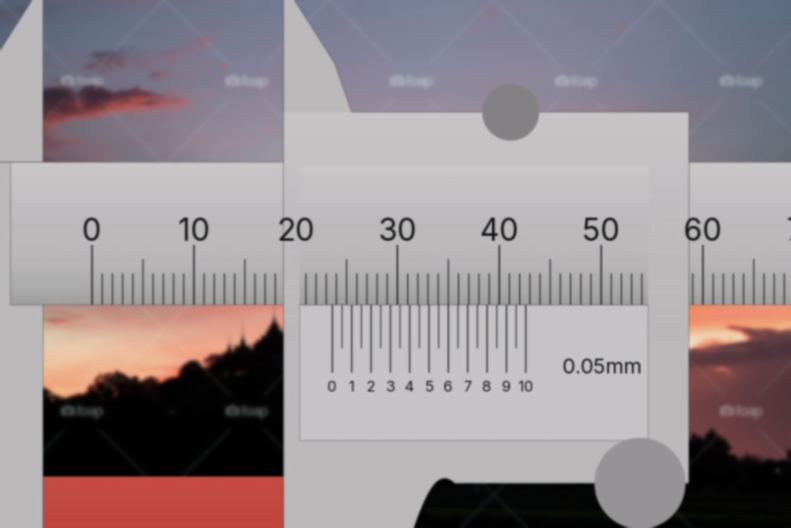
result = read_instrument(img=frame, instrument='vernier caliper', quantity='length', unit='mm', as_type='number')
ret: 23.6 mm
